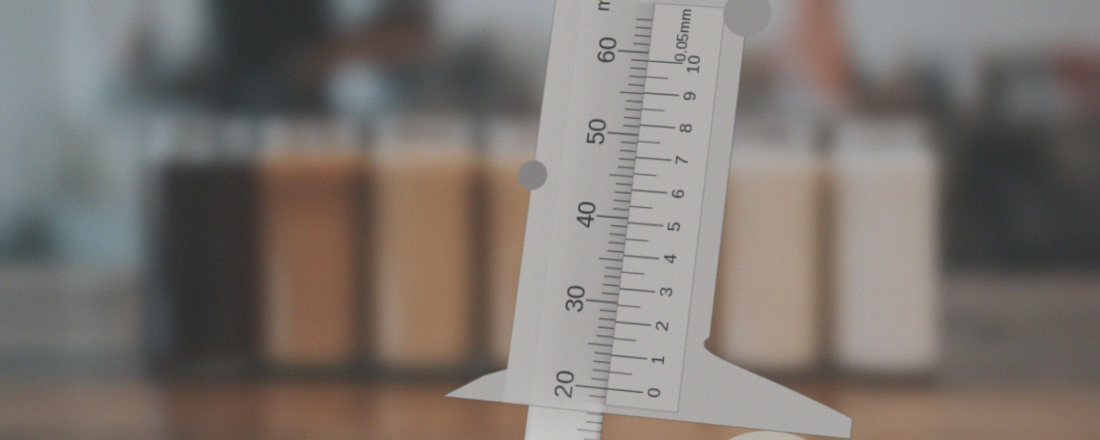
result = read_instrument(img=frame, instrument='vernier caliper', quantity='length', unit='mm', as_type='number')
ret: 20.0 mm
